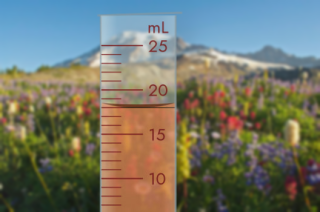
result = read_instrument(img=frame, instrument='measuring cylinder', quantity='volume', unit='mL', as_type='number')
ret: 18 mL
